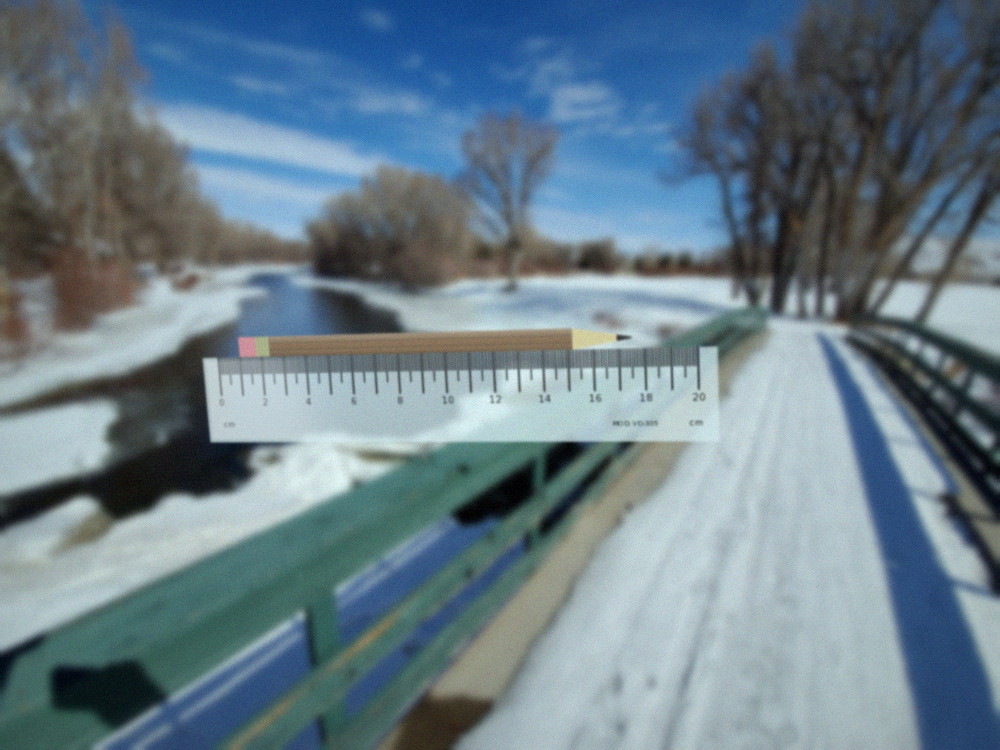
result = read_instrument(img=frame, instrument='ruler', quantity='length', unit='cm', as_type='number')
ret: 16.5 cm
